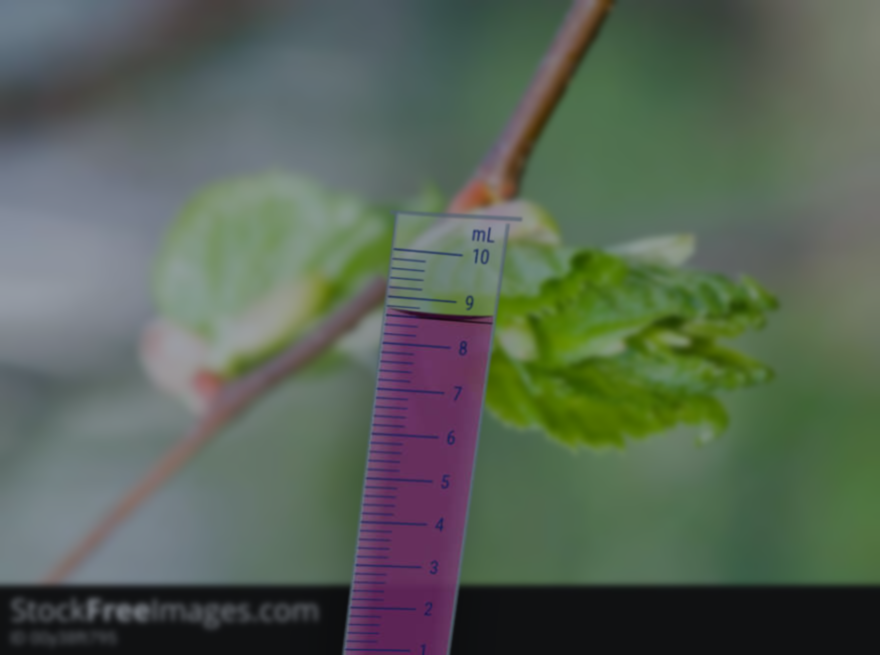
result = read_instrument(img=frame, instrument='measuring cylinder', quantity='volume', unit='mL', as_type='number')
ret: 8.6 mL
